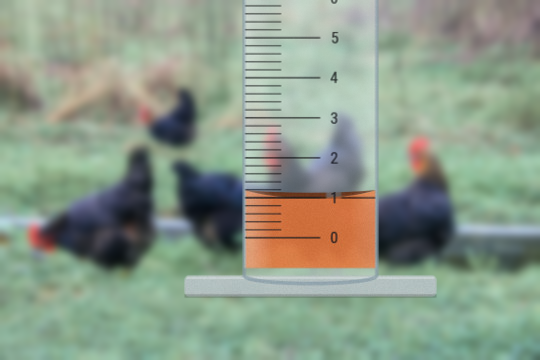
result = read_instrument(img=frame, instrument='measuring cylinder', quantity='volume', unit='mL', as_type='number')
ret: 1 mL
